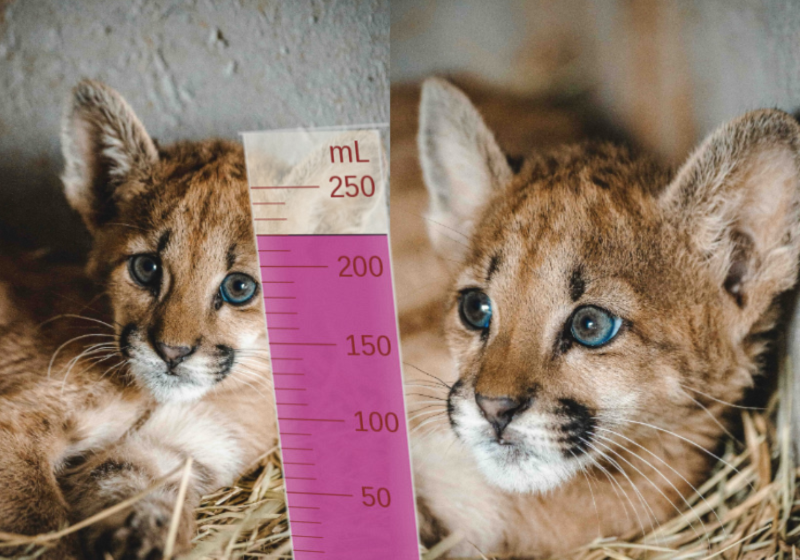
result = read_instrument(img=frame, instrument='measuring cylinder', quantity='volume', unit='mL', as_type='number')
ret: 220 mL
